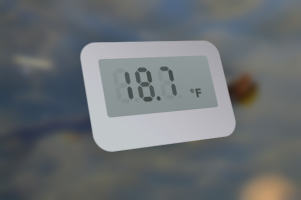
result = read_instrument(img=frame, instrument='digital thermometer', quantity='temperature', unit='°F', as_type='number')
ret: 18.7 °F
